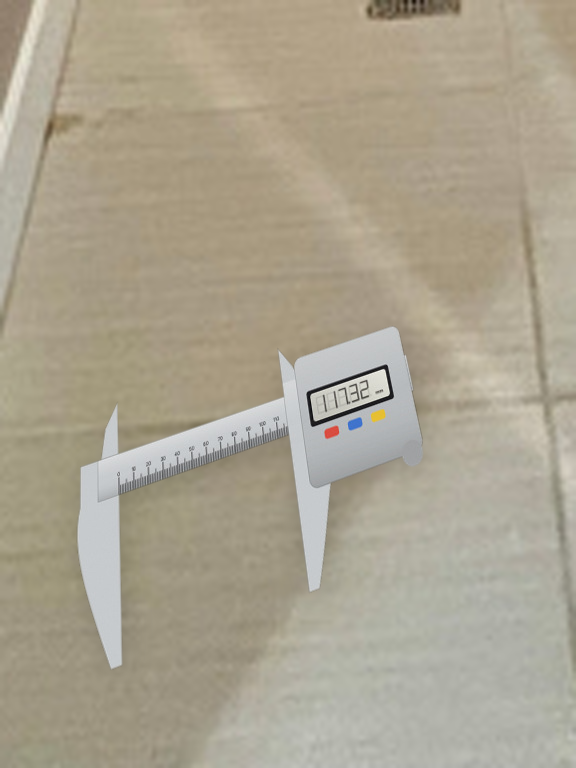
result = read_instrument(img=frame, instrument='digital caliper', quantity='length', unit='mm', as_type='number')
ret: 117.32 mm
